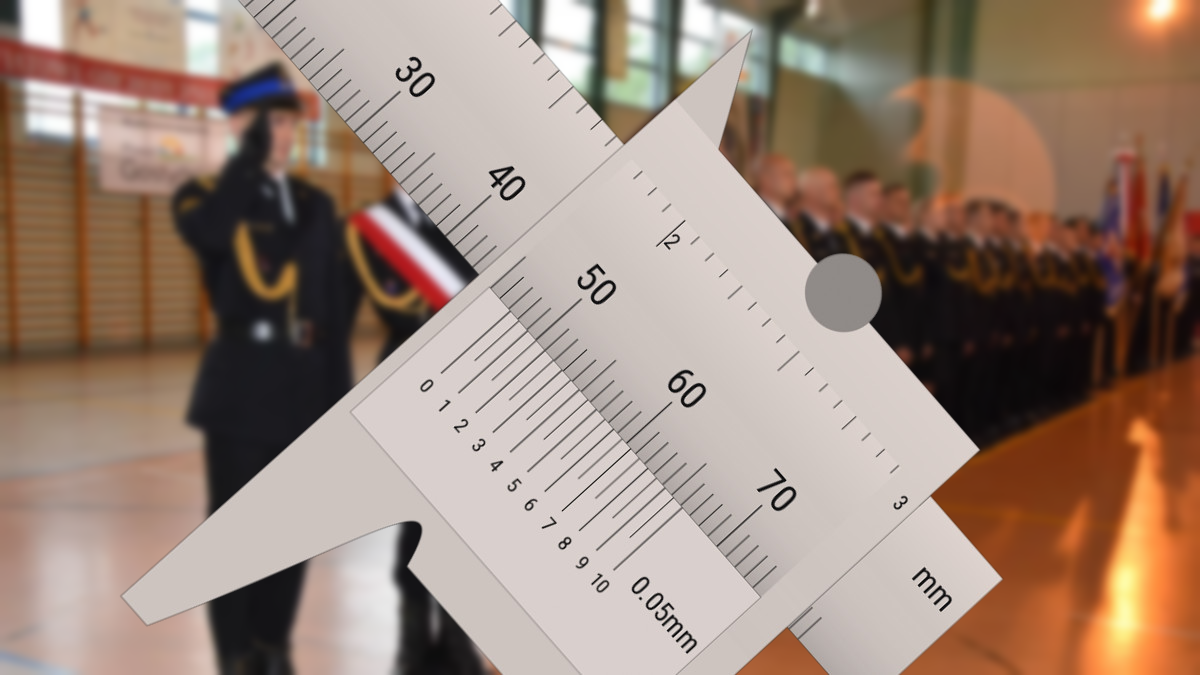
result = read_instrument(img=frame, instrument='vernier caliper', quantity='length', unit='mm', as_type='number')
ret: 47.2 mm
